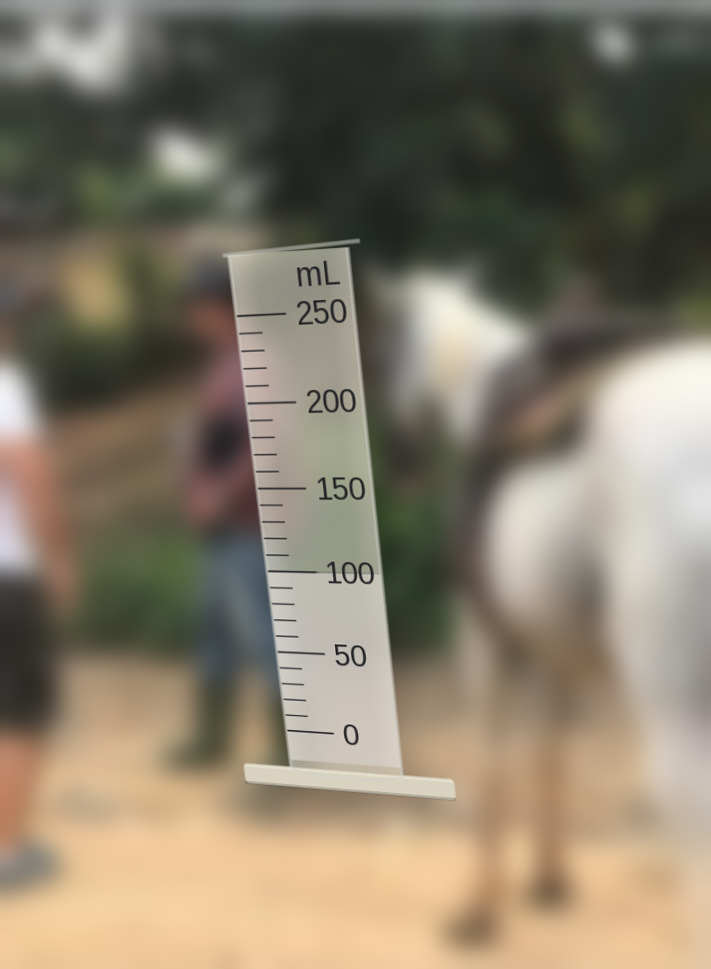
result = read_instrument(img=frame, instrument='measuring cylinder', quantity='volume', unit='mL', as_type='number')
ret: 100 mL
